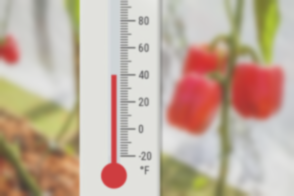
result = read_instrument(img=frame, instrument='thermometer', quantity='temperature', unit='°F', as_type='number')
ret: 40 °F
